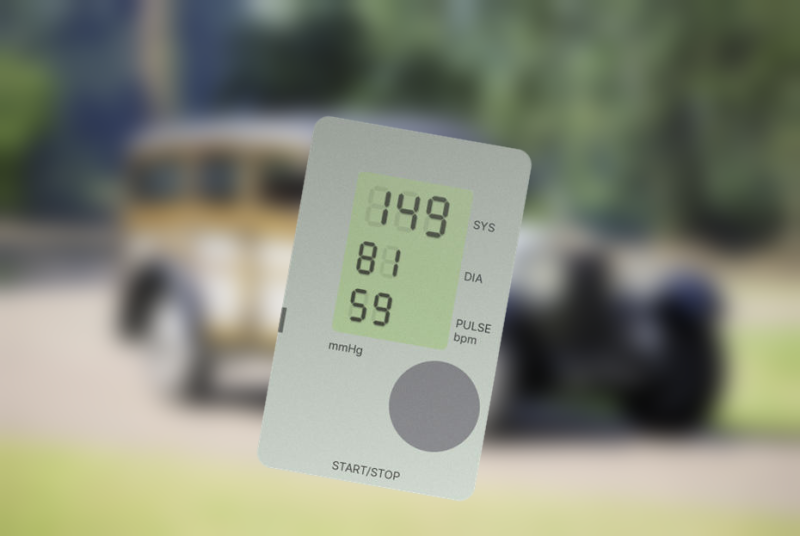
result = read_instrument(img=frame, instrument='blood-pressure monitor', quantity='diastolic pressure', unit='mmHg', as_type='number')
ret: 81 mmHg
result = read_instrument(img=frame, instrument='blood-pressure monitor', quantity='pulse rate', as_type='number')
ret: 59 bpm
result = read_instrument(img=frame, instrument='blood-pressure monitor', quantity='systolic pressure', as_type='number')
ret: 149 mmHg
